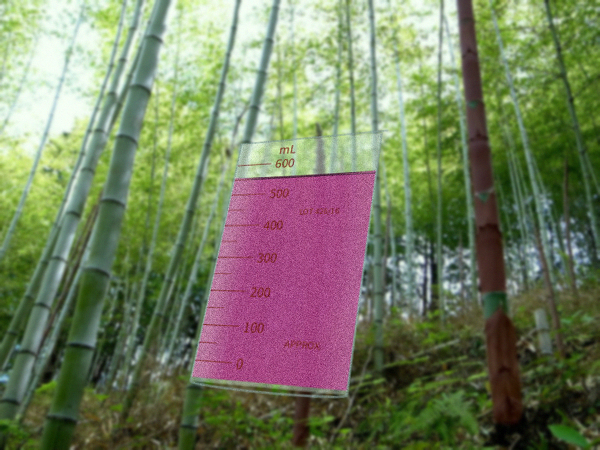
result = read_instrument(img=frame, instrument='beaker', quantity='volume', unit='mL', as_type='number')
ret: 550 mL
